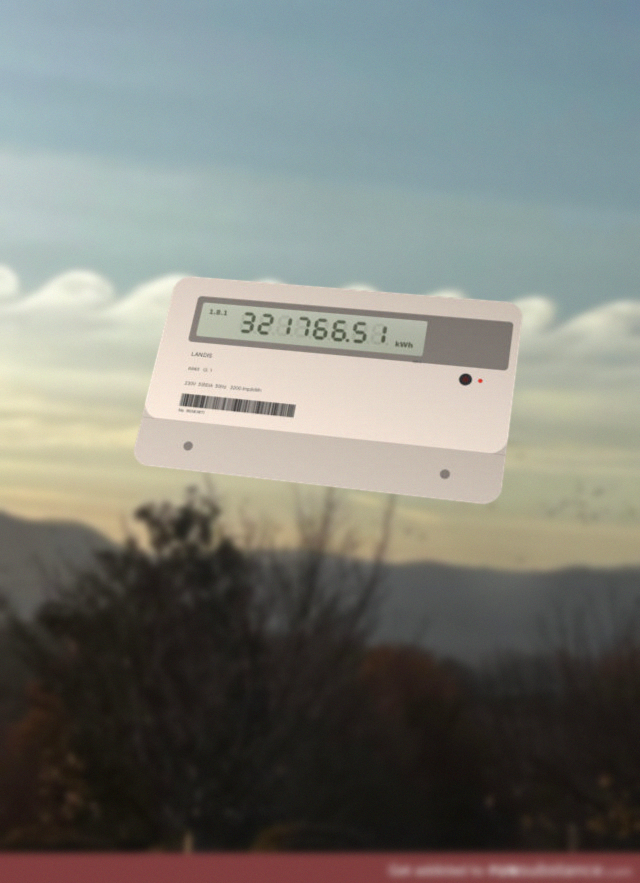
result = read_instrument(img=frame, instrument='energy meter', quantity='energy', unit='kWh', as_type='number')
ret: 321766.51 kWh
